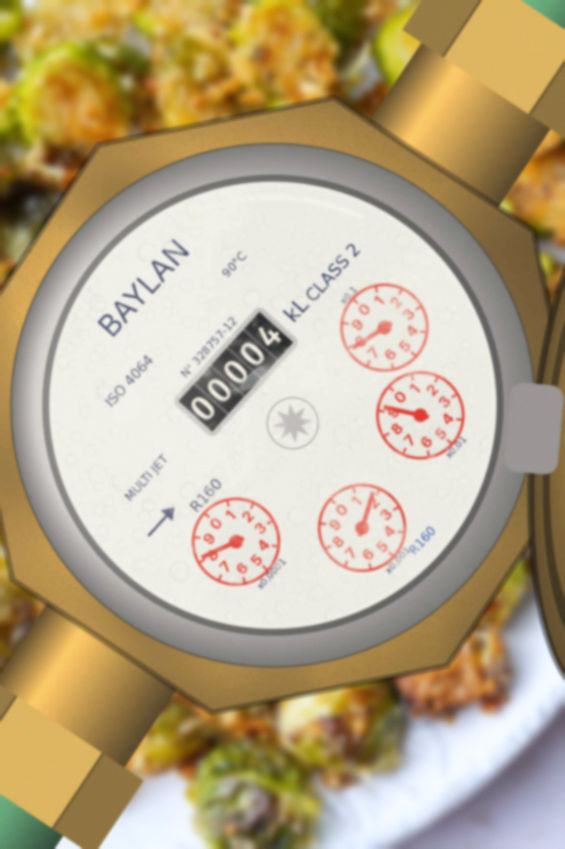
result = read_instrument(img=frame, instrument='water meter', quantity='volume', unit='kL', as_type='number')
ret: 4.7918 kL
